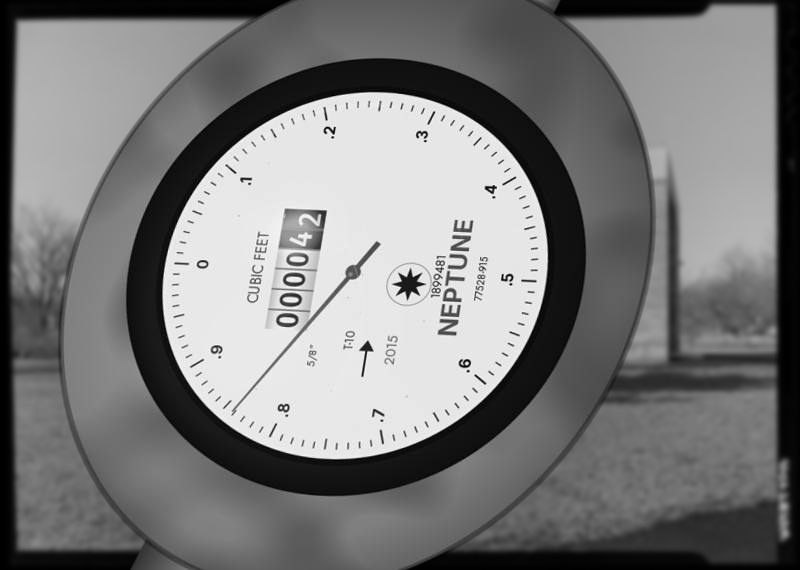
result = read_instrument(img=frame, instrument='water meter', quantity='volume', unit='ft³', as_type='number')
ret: 41.84 ft³
